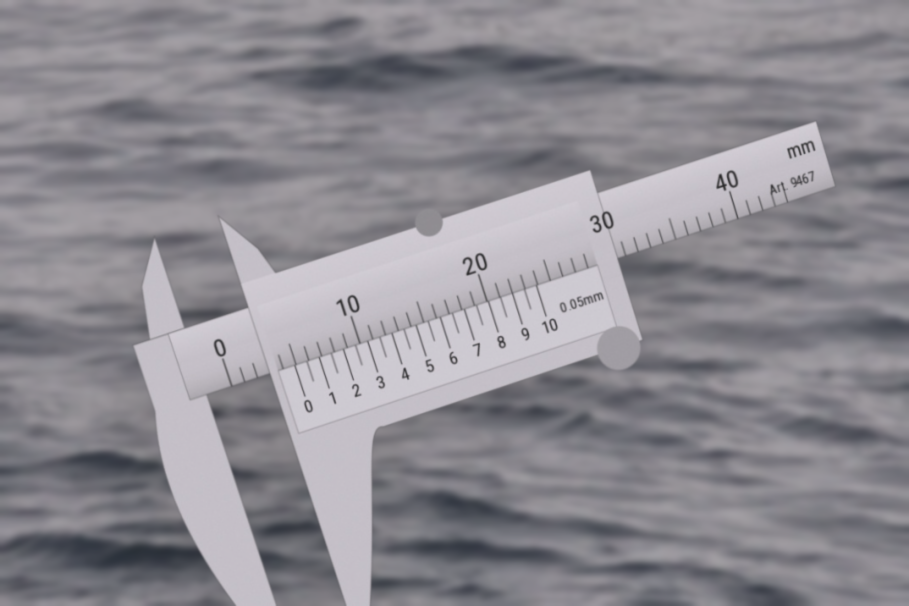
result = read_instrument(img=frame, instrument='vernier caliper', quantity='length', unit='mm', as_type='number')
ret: 4.9 mm
